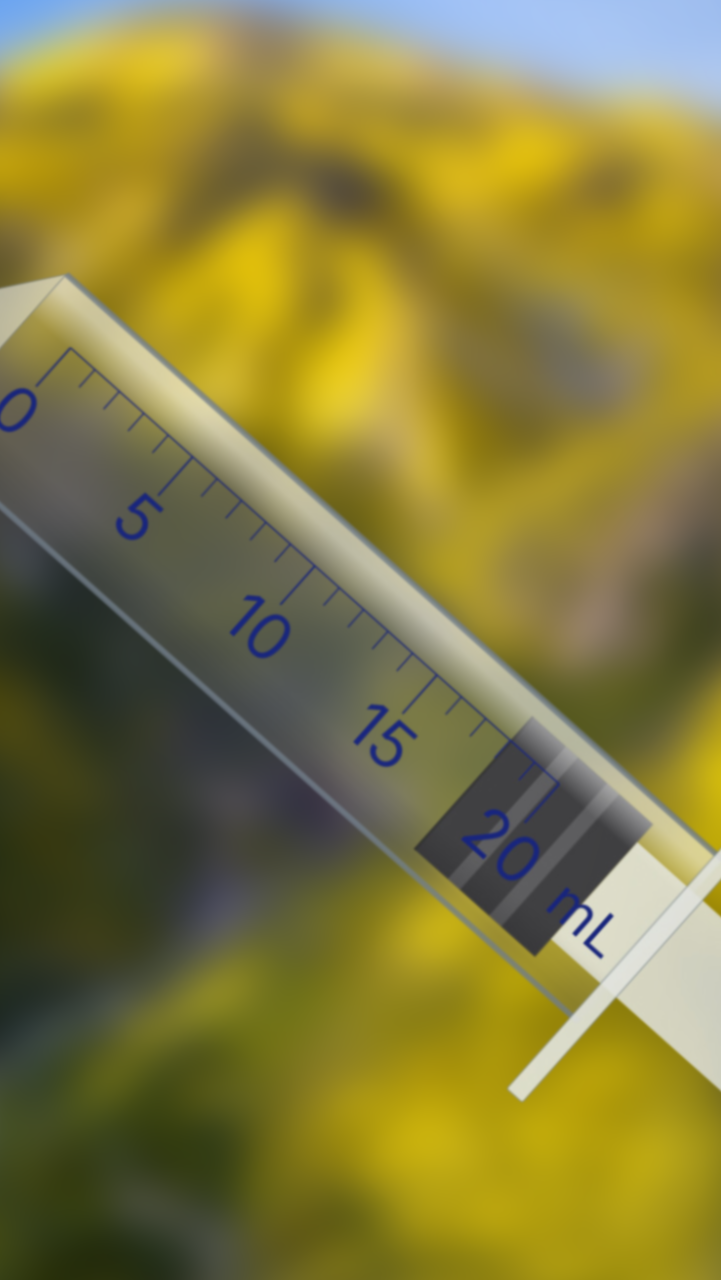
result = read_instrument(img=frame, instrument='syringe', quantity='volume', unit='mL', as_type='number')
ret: 18 mL
